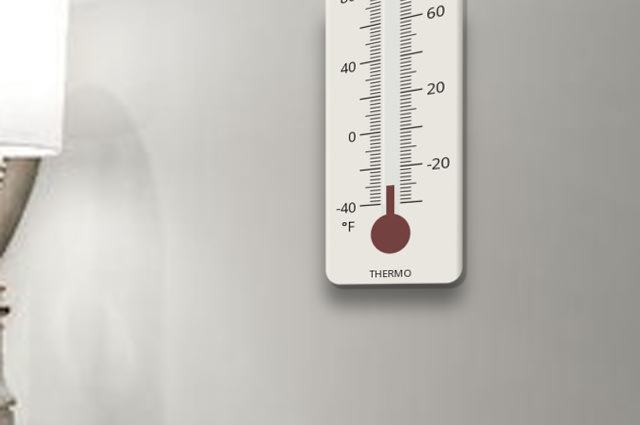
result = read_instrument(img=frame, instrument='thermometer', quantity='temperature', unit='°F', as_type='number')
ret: -30 °F
